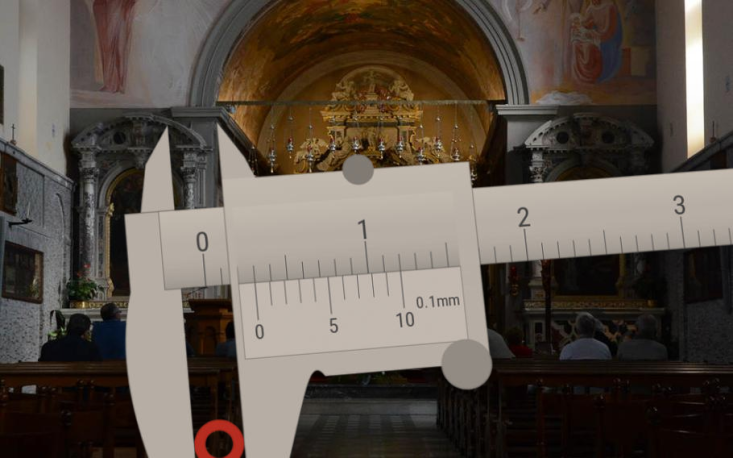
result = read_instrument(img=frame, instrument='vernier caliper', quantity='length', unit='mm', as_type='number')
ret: 3.0 mm
